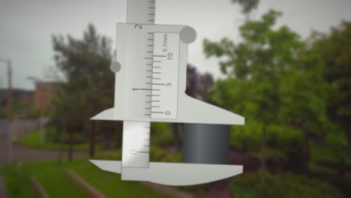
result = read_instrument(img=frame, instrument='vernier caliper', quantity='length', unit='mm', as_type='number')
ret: 6.4 mm
